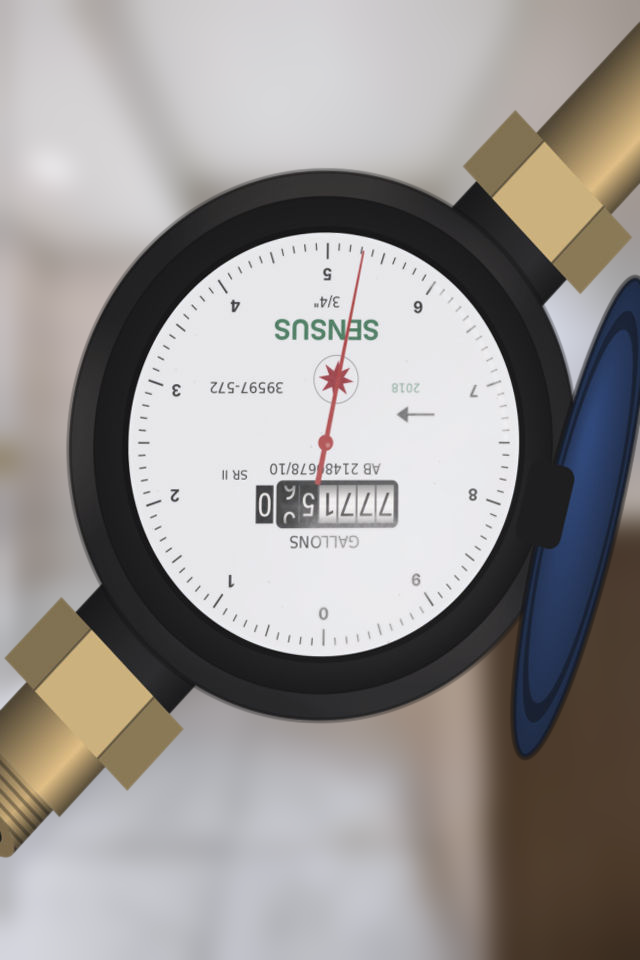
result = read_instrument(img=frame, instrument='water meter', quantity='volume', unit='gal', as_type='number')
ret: 7771555.3 gal
